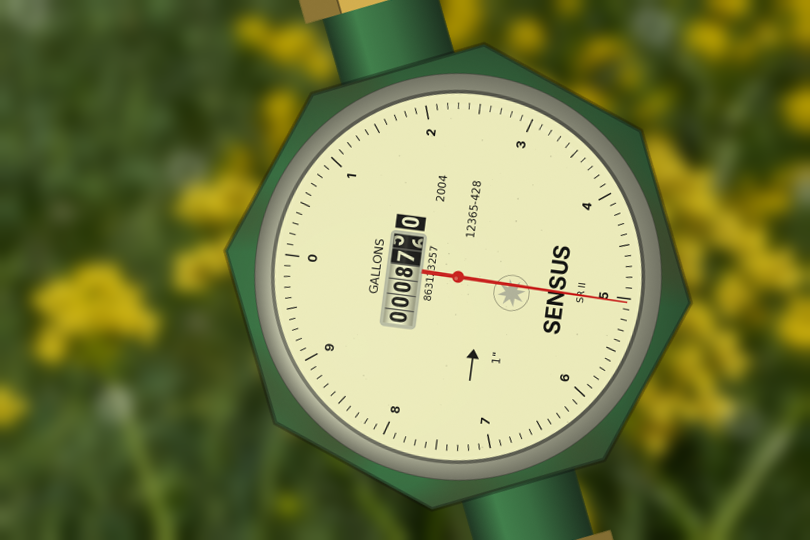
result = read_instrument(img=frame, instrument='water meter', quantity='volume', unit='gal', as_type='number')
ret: 8755.0 gal
